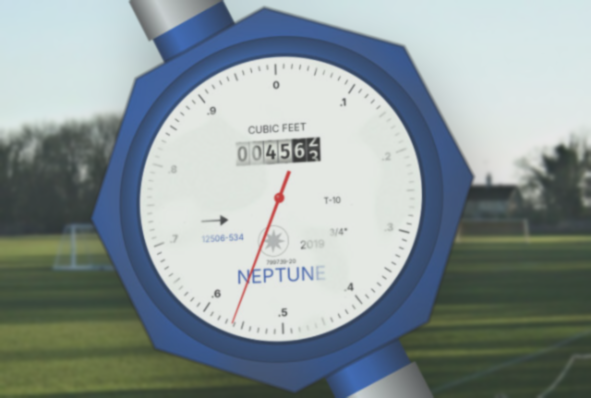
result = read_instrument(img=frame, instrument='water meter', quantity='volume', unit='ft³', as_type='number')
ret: 4562.56 ft³
